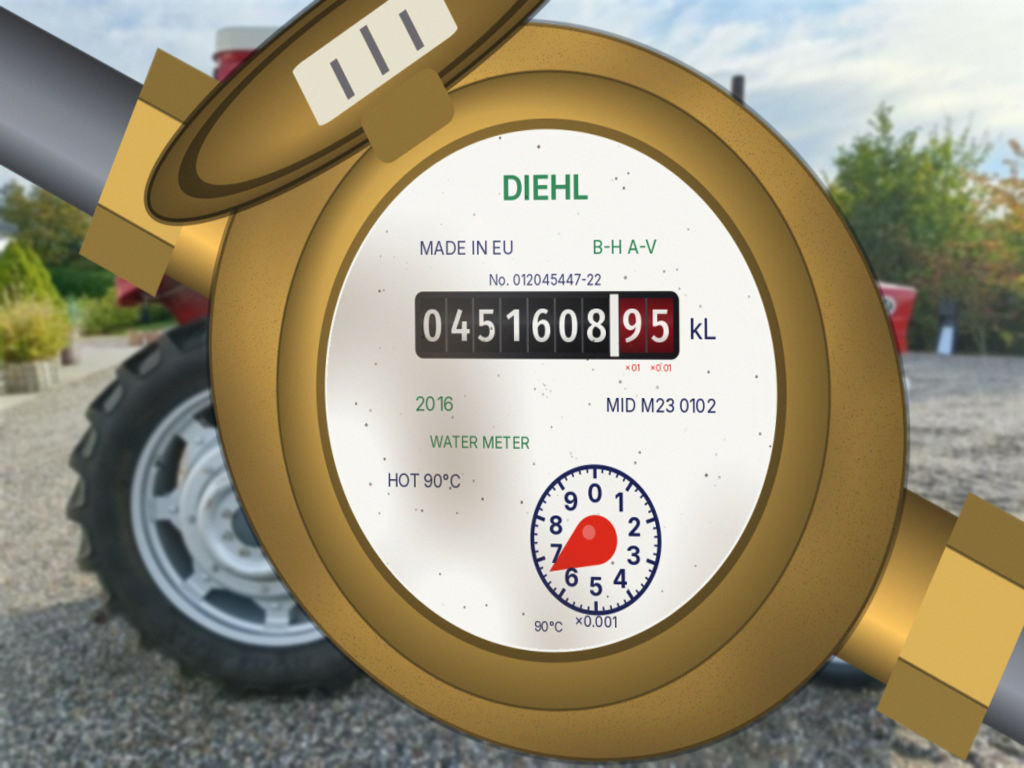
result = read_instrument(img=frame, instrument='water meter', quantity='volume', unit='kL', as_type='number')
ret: 451608.956 kL
